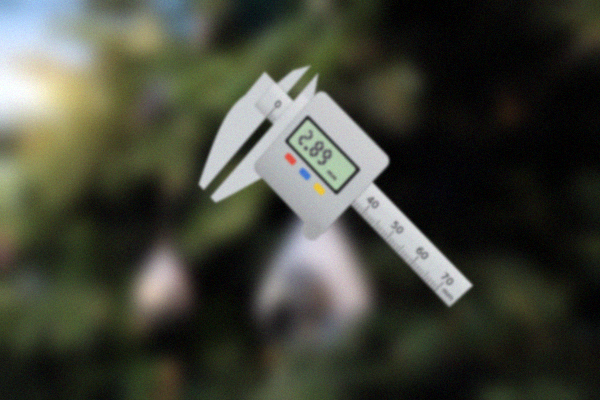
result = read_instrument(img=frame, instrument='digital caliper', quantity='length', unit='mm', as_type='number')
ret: 2.89 mm
